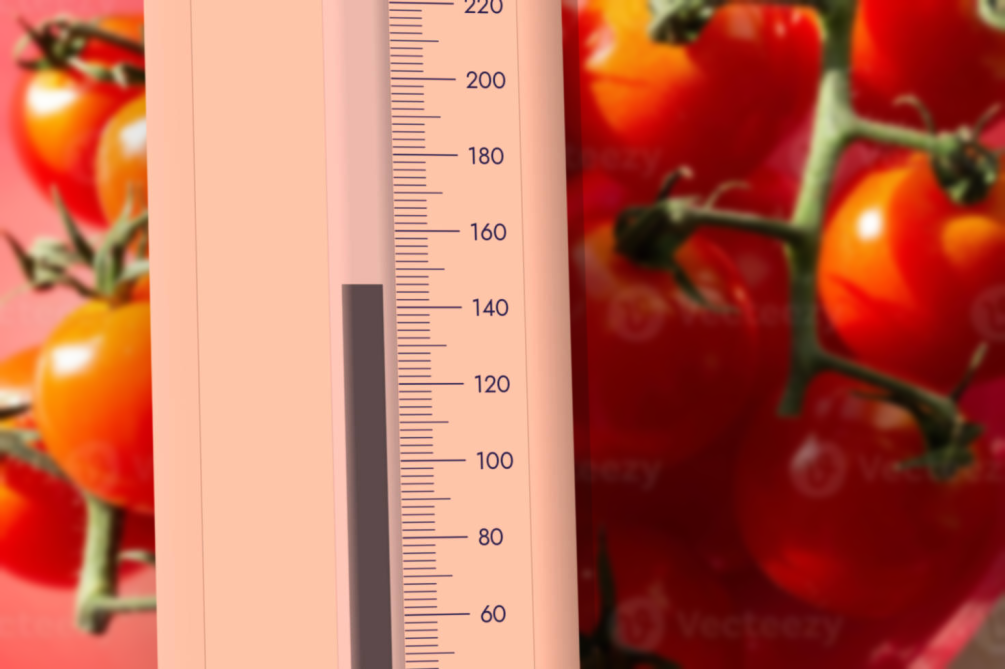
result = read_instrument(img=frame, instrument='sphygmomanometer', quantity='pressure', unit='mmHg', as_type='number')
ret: 146 mmHg
